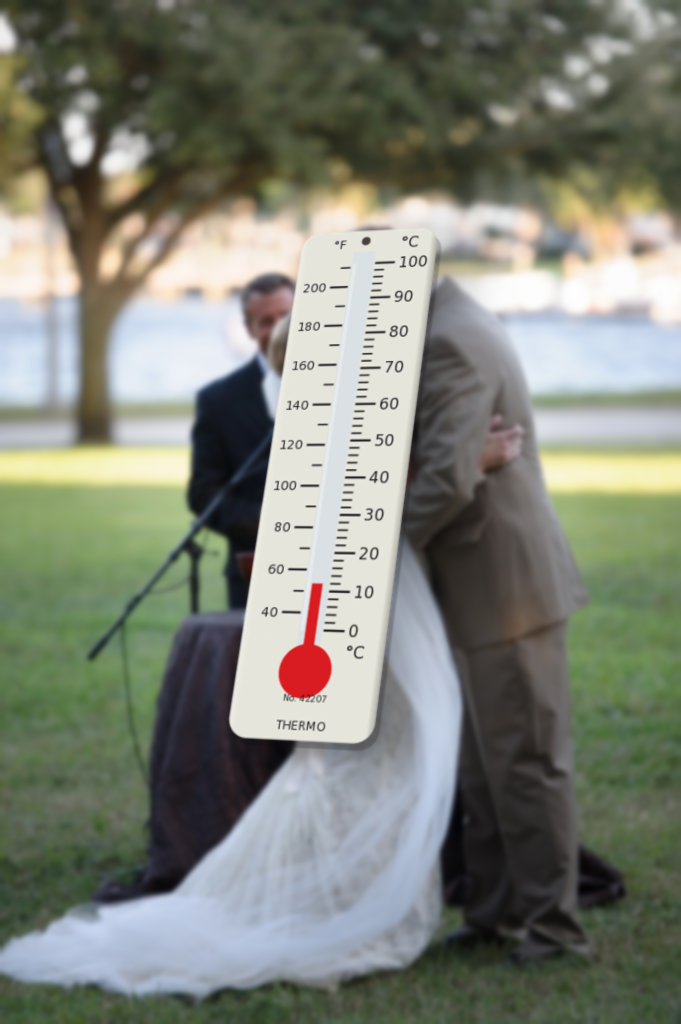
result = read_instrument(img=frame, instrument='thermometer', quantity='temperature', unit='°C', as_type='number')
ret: 12 °C
